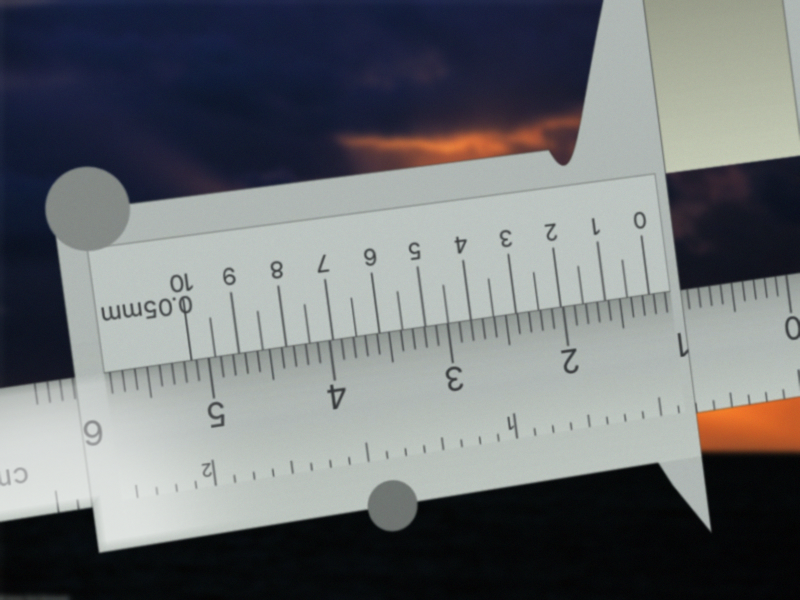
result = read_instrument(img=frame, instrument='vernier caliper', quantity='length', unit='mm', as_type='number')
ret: 12.4 mm
